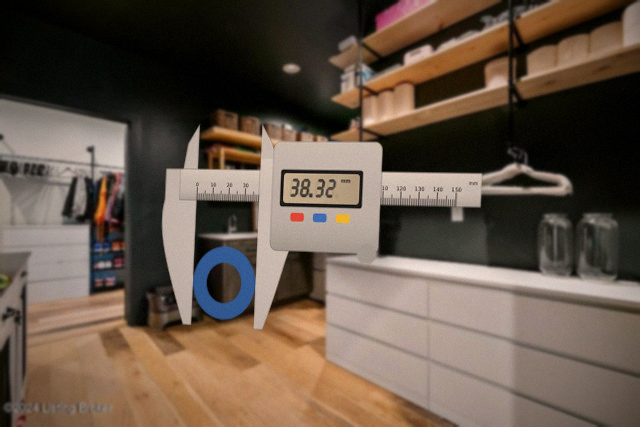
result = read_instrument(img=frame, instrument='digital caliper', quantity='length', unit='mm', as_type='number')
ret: 38.32 mm
